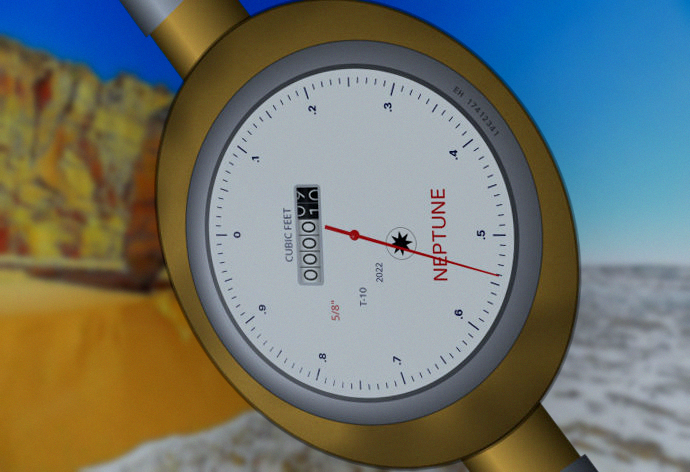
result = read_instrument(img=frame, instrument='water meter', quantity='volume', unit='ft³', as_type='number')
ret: 9.54 ft³
